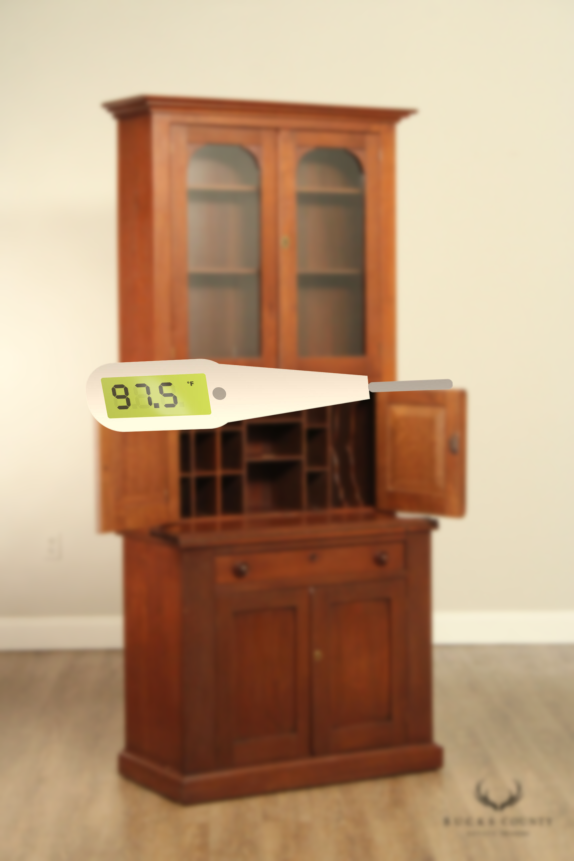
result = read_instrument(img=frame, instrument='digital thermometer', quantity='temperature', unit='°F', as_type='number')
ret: 97.5 °F
